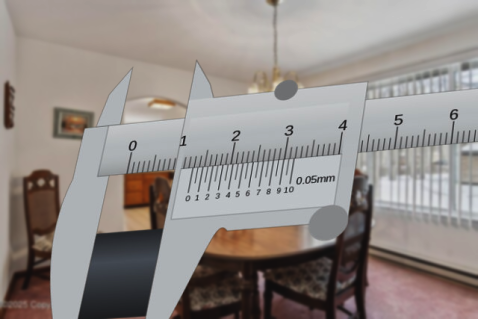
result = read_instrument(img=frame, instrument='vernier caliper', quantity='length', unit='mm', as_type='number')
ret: 12.8 mm
